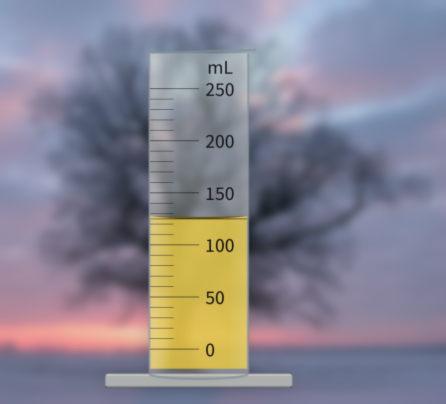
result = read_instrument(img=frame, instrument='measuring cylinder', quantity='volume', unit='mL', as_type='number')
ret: 125 mL
